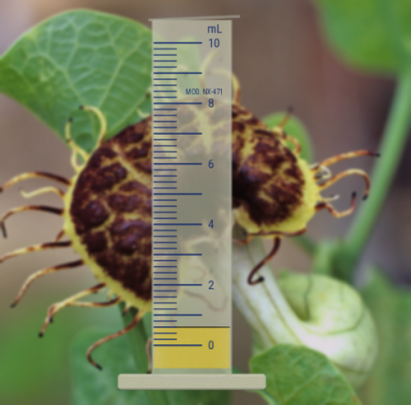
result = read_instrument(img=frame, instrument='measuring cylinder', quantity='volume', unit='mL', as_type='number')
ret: 0.6 mL
